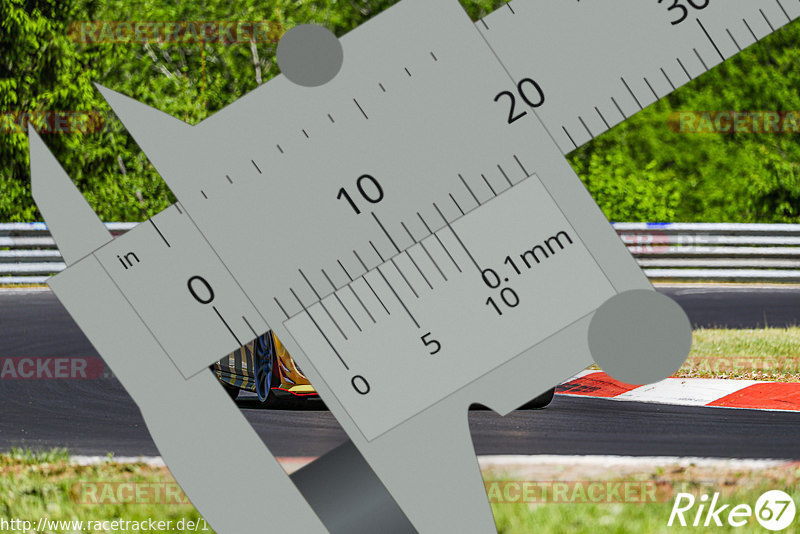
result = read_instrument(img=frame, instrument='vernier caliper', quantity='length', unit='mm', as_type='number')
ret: 4.0 mm
